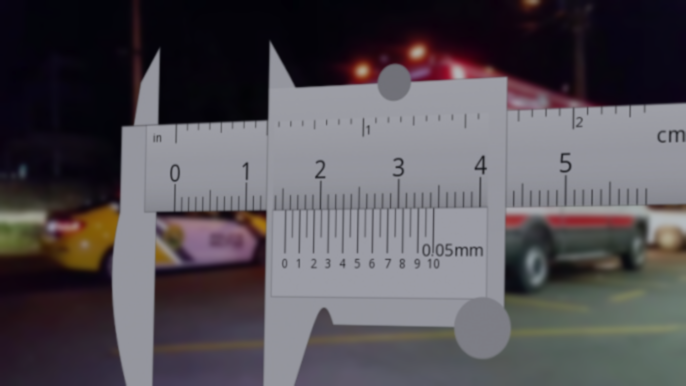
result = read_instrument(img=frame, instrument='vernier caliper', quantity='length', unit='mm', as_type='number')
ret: 15.4 mm
